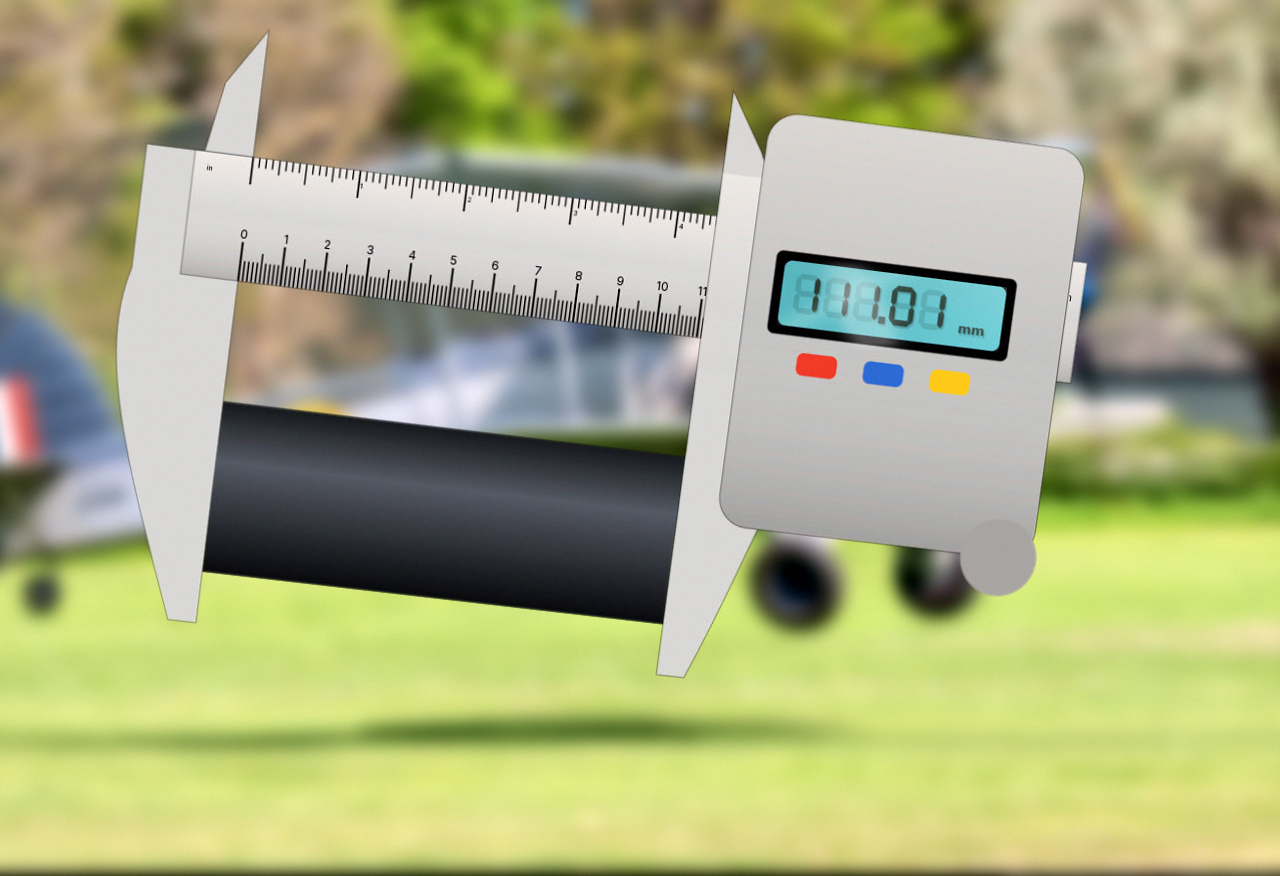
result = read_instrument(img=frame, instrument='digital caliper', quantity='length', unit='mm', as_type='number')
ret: 111.01 mm
